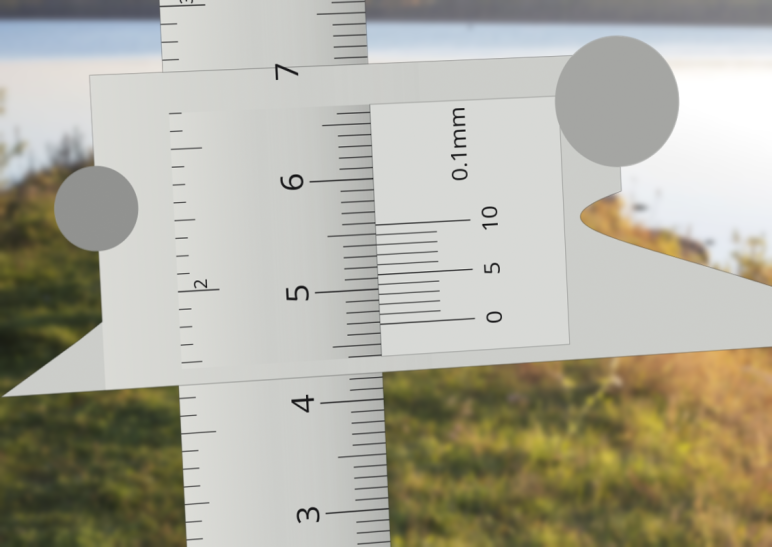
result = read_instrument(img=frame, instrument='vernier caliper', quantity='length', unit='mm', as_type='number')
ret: 46.8 mm
